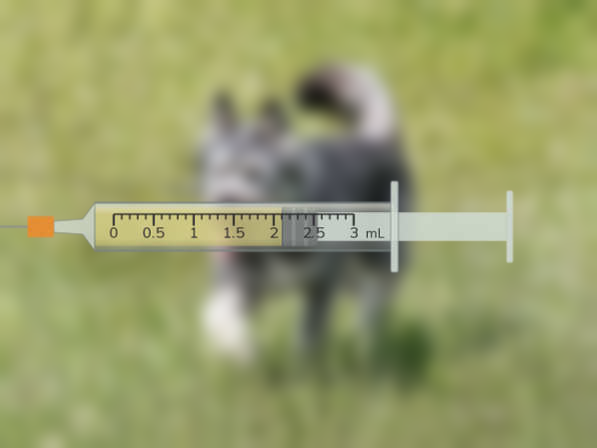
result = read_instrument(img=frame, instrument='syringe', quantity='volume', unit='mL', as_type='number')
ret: 2.1 mL
